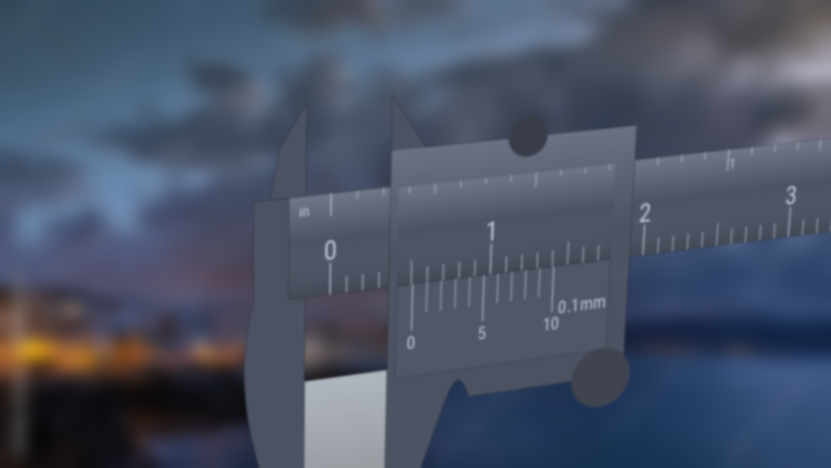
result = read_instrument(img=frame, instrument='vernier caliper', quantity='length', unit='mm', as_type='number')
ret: 5.1 mm
